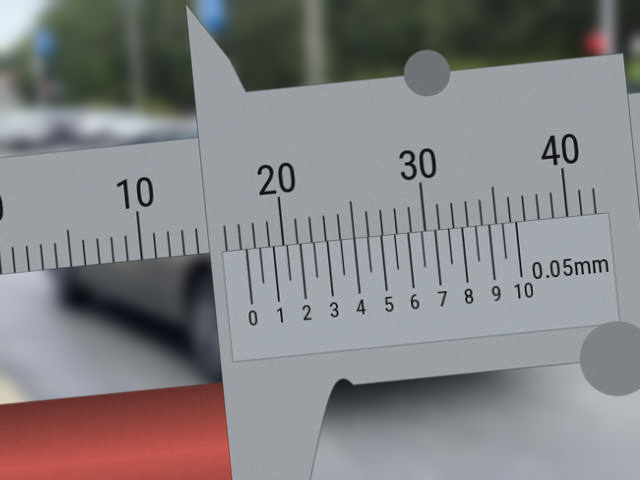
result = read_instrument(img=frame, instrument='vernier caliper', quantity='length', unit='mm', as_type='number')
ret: 17.4 mm
